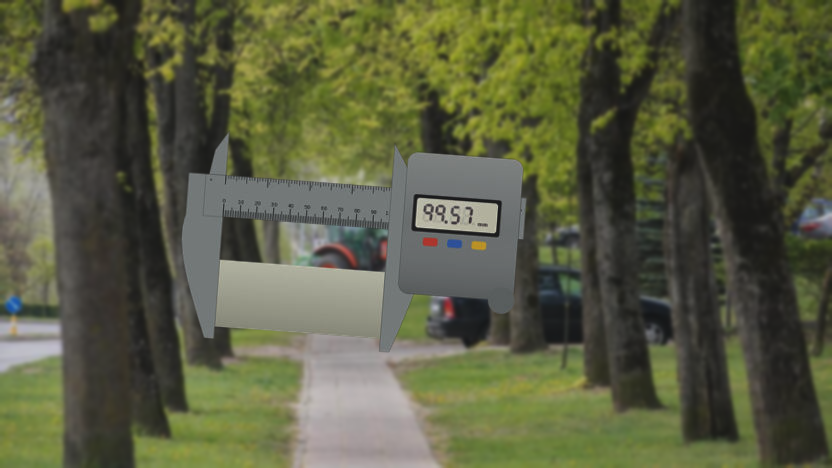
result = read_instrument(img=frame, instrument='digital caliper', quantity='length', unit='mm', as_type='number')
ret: 99.57 mm
